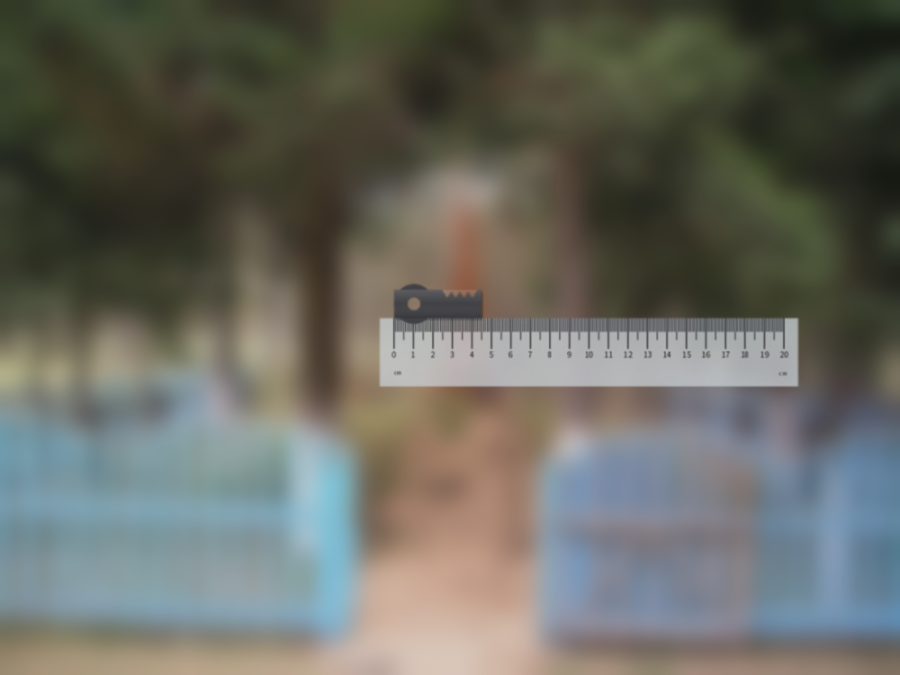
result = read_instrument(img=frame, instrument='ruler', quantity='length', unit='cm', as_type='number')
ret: 4.5 cm
